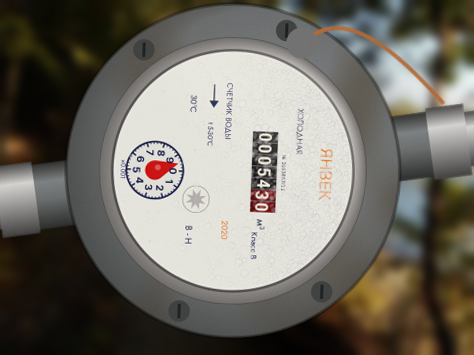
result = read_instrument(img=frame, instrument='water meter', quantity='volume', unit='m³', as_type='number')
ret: 54.299 m³
